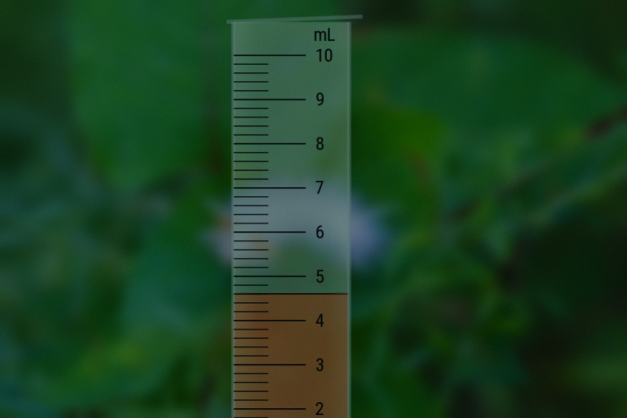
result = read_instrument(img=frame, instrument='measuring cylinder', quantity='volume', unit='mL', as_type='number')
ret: 4.6 mL
